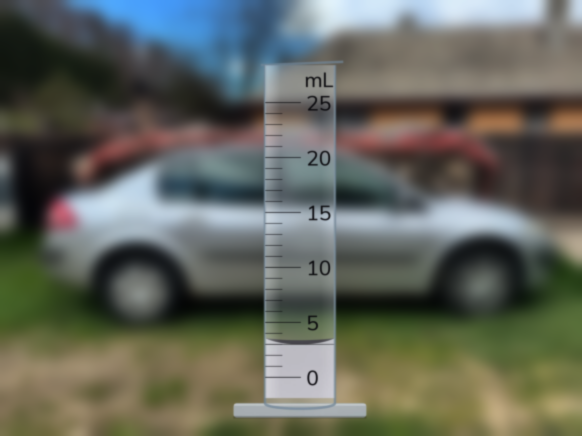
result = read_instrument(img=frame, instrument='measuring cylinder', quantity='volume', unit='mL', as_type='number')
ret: 3 mL
